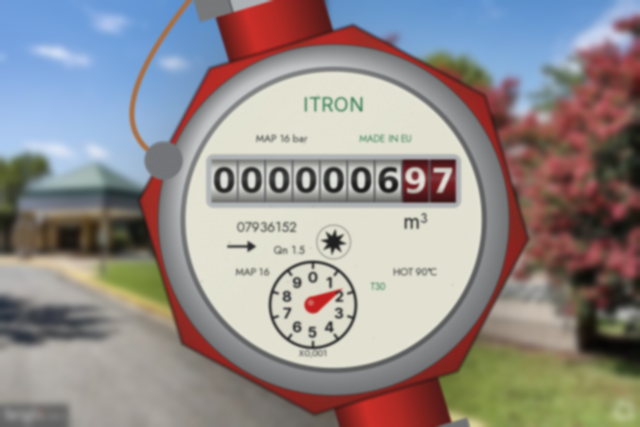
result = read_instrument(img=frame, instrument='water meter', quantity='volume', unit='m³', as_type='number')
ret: 6.971 m³
